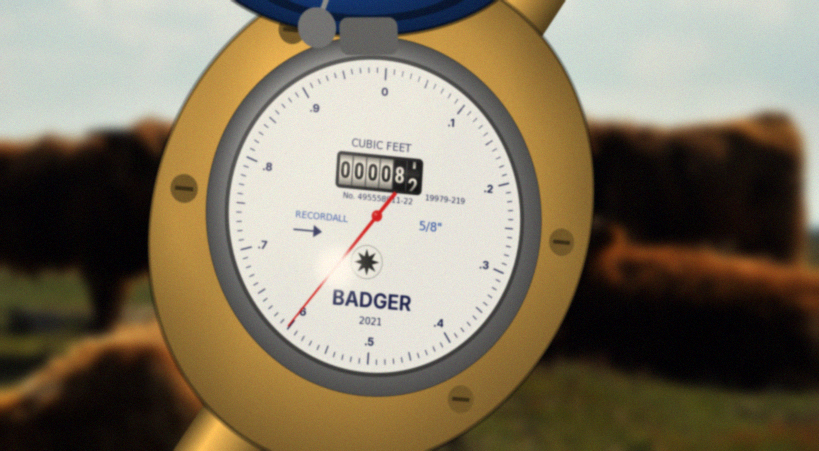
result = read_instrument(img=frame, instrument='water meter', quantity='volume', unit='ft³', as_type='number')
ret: 81.60 ft³
